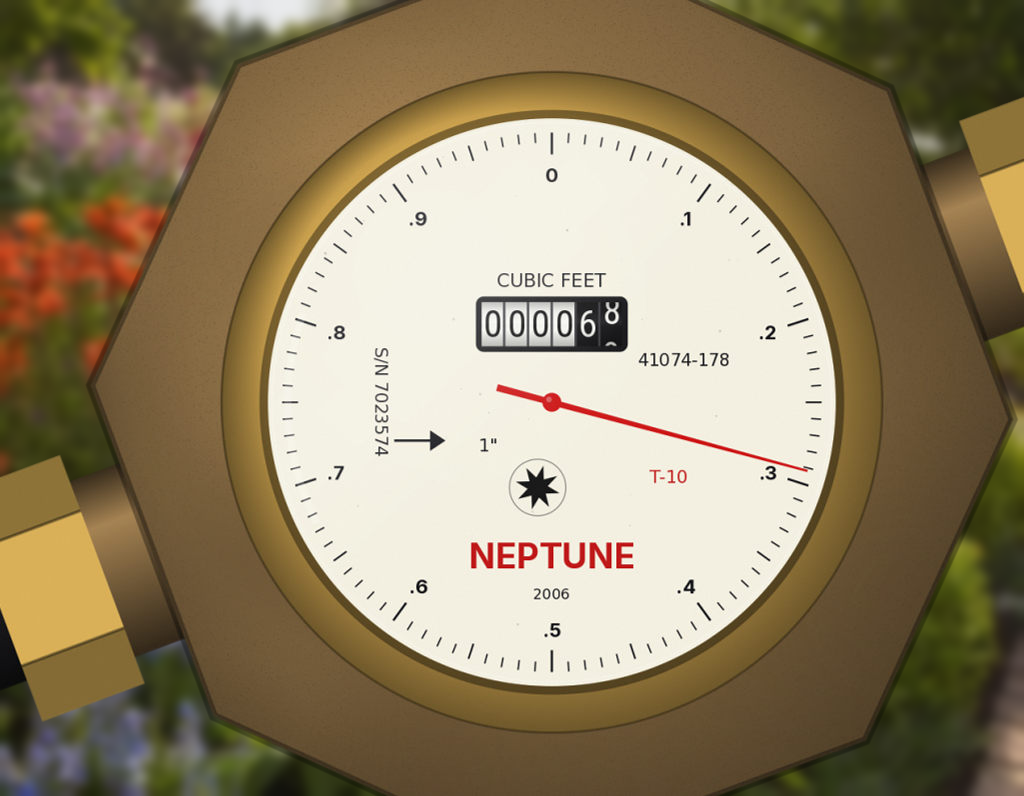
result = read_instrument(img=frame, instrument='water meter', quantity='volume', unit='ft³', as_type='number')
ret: 68.29 ft³
